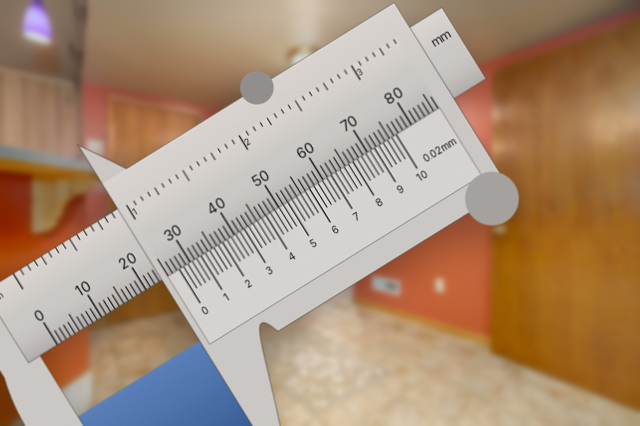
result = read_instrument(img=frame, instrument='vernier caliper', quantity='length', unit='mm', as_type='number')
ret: 27.5 mm
